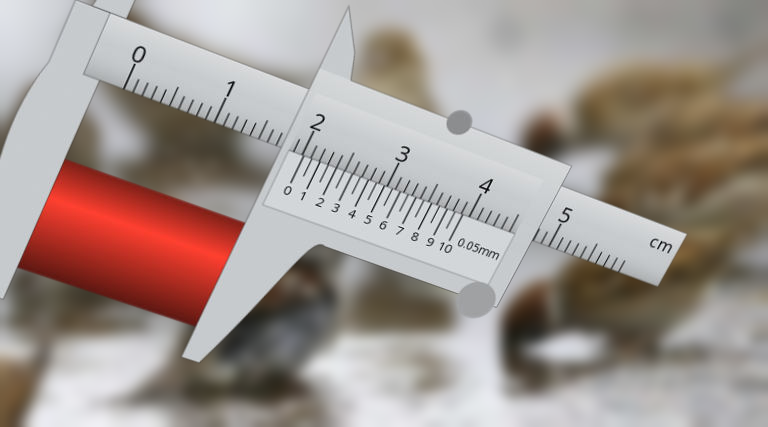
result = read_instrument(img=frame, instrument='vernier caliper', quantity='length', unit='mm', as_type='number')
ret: 20.2 mm
